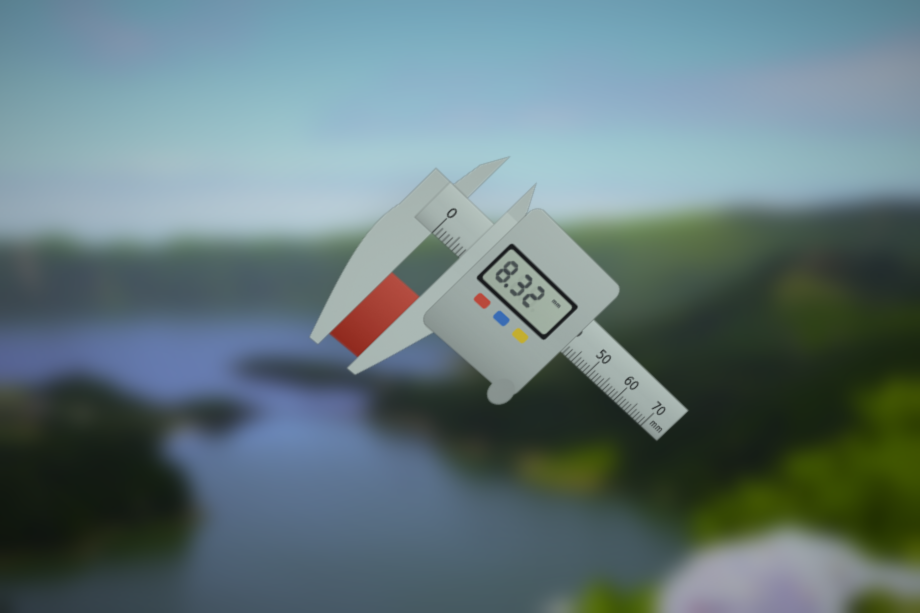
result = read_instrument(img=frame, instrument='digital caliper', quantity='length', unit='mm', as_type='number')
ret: 8.32 mm
